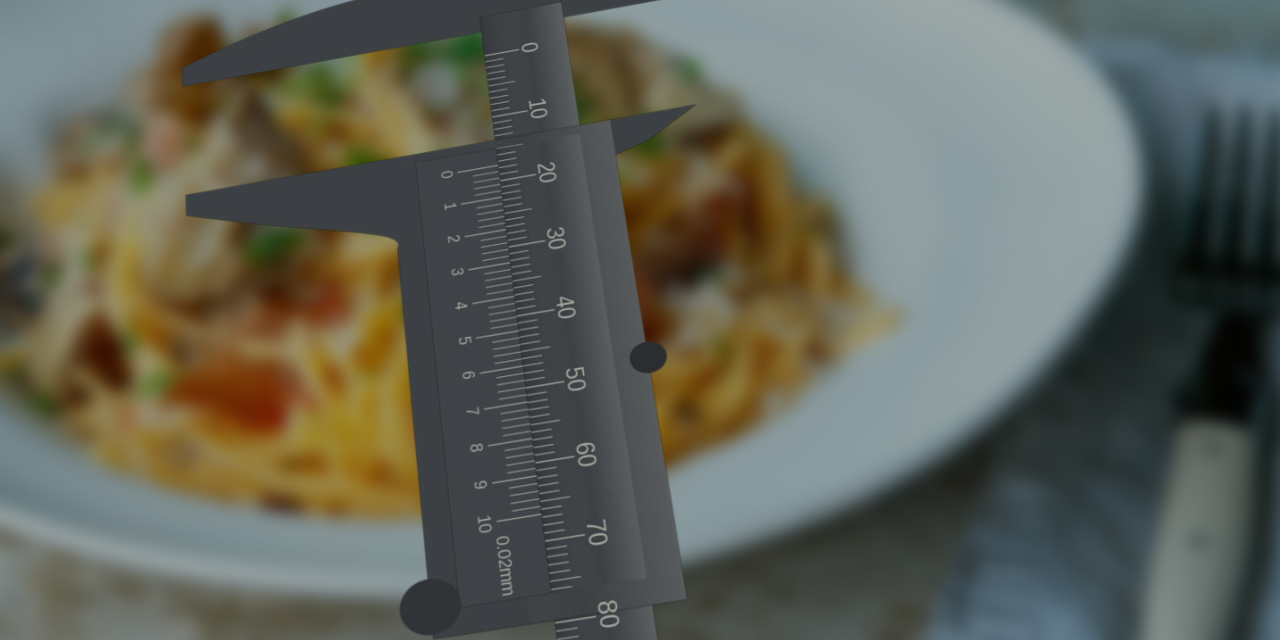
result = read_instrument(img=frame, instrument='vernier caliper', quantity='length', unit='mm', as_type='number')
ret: 17.6 mm
